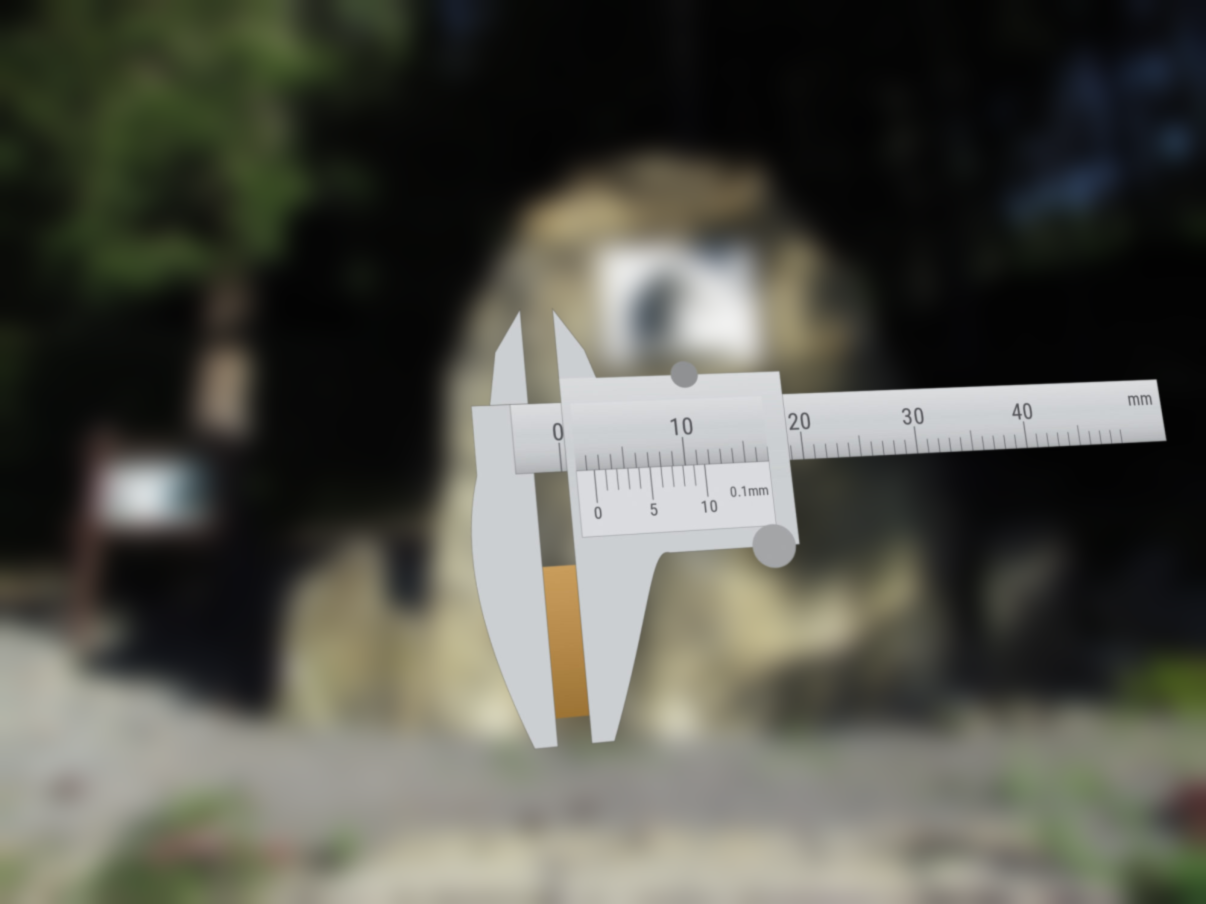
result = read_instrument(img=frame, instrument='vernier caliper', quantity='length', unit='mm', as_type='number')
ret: 2.6 mm
